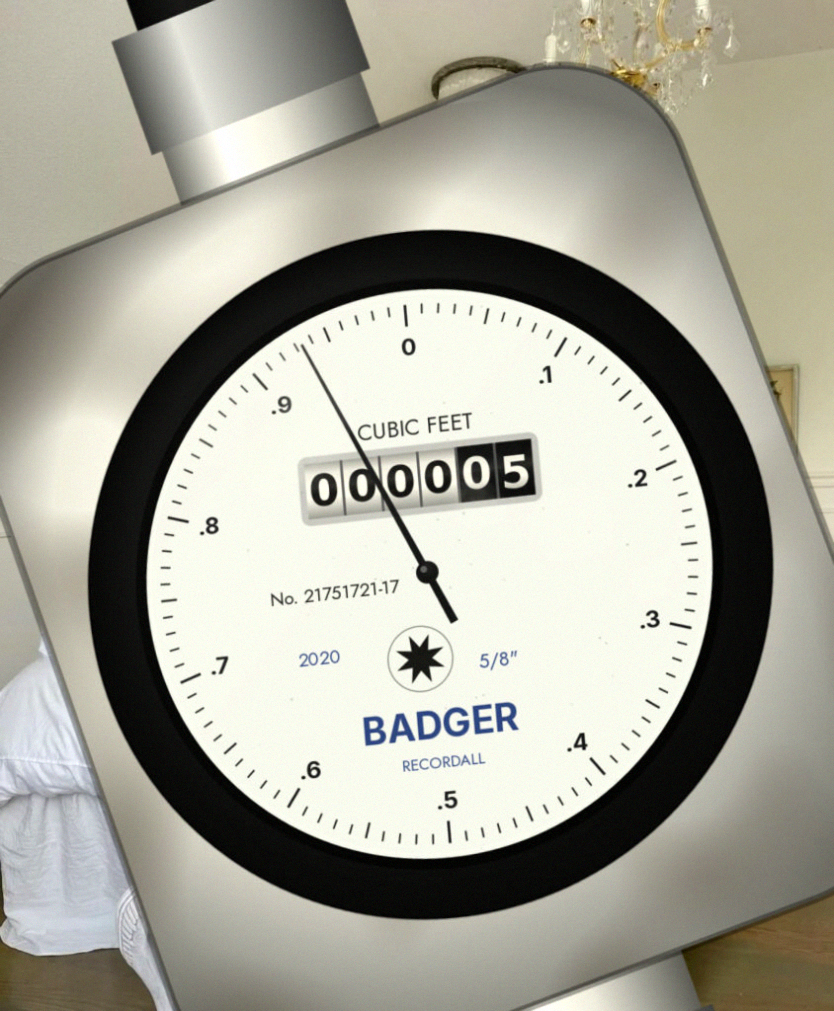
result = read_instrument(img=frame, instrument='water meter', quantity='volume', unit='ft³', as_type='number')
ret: 4.93 ft³
